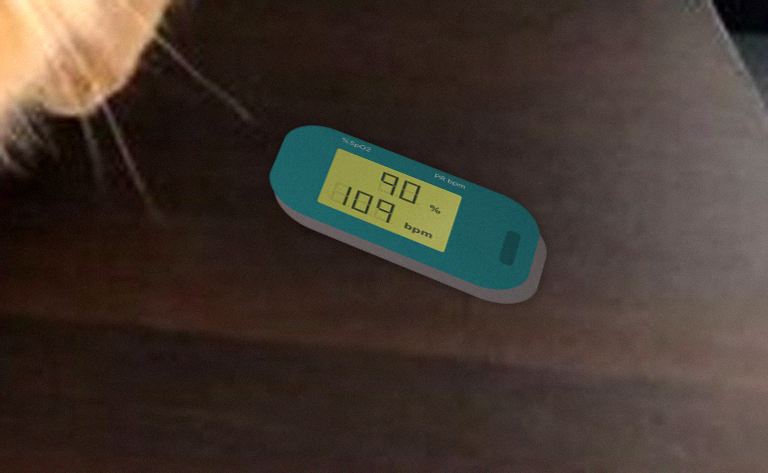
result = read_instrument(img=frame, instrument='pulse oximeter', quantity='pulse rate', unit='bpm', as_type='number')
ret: 109 bpm
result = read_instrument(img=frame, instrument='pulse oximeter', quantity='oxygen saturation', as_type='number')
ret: 90 %
